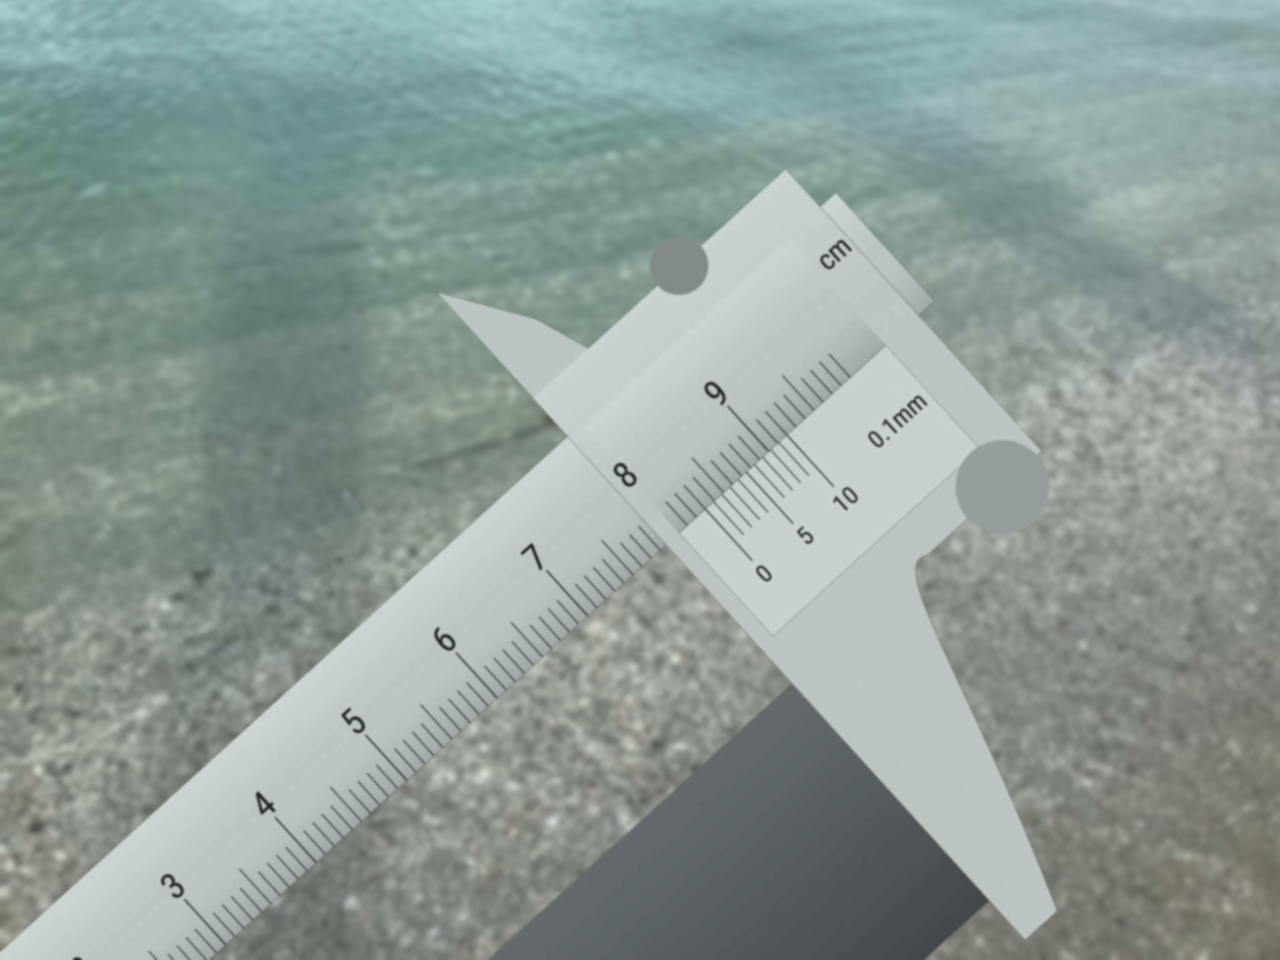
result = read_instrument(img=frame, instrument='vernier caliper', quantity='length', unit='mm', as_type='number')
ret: 83.0 mm
